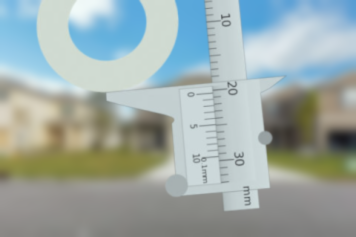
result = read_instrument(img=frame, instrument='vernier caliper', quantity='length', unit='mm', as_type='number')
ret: 20.4 mm
